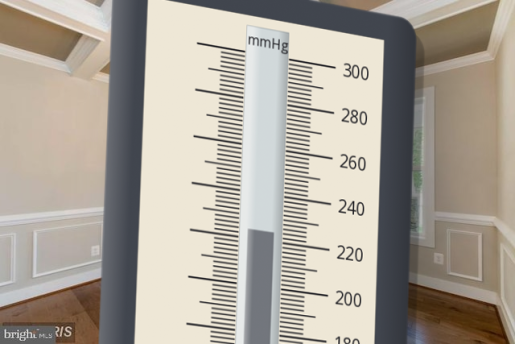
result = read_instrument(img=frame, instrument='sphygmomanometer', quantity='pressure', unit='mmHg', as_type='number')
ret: 224 mmHg
